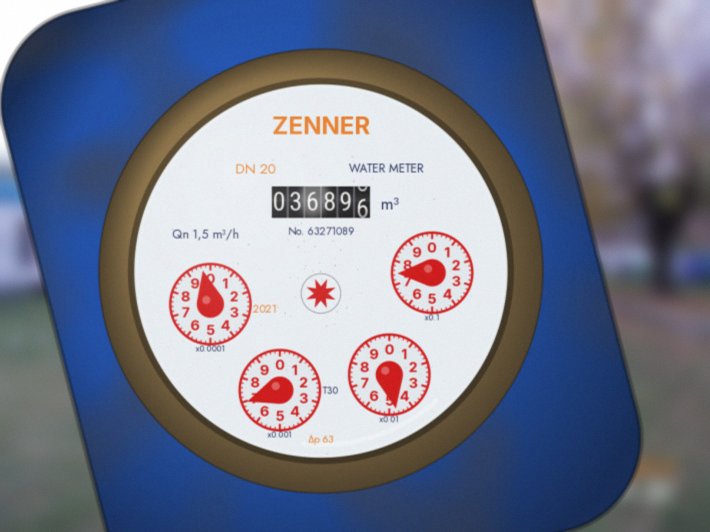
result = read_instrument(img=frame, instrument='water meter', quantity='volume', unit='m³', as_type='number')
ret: 36895.7469 m³
